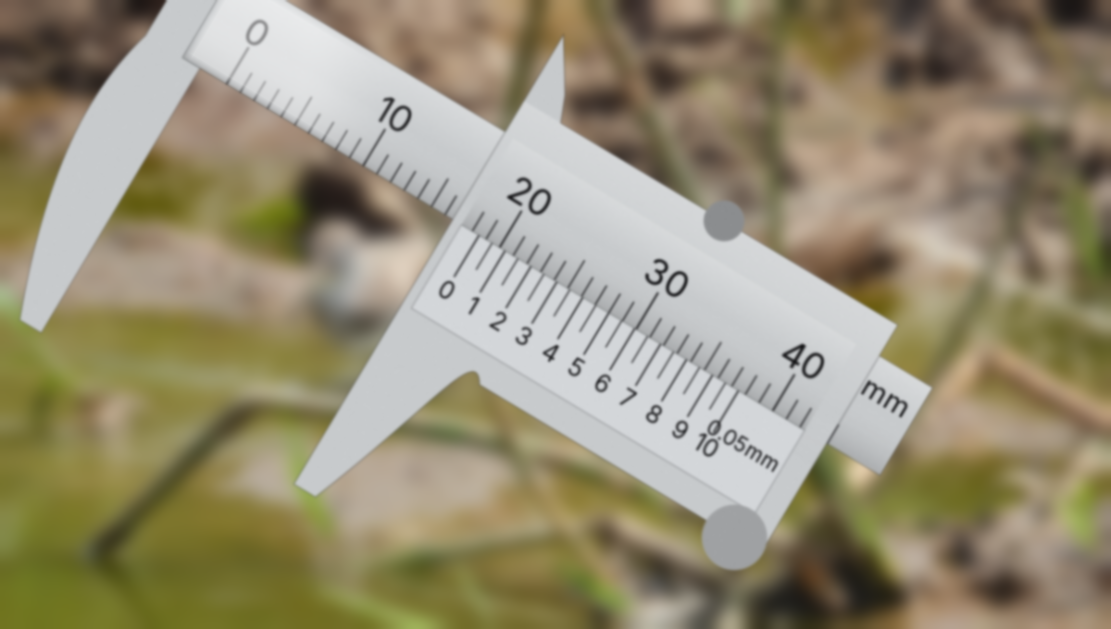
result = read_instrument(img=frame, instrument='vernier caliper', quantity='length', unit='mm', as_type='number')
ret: 18.5 mm
